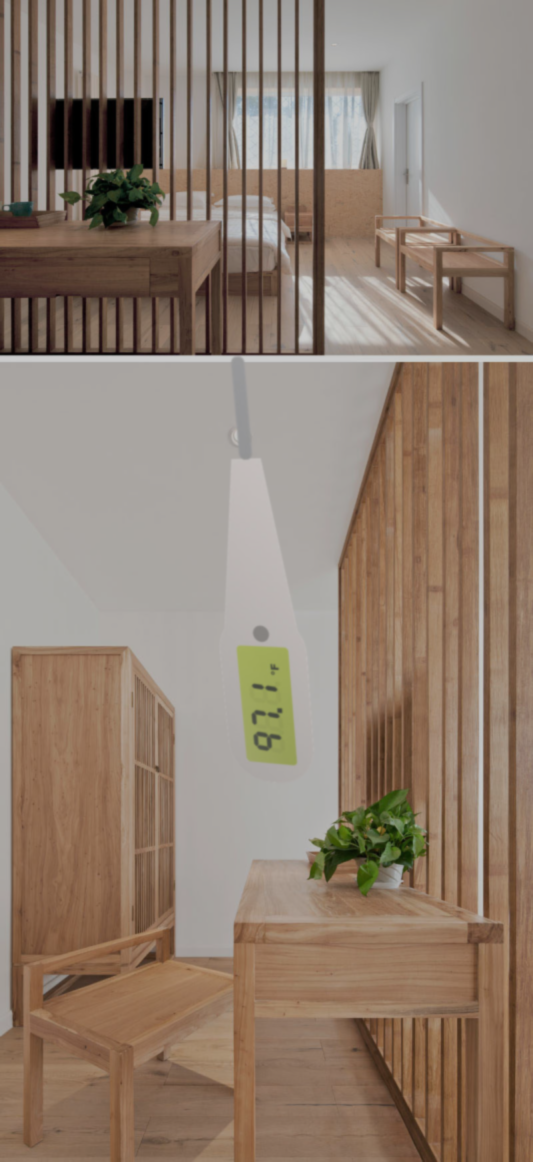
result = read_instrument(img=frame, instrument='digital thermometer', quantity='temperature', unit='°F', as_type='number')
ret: 97.1 °F
